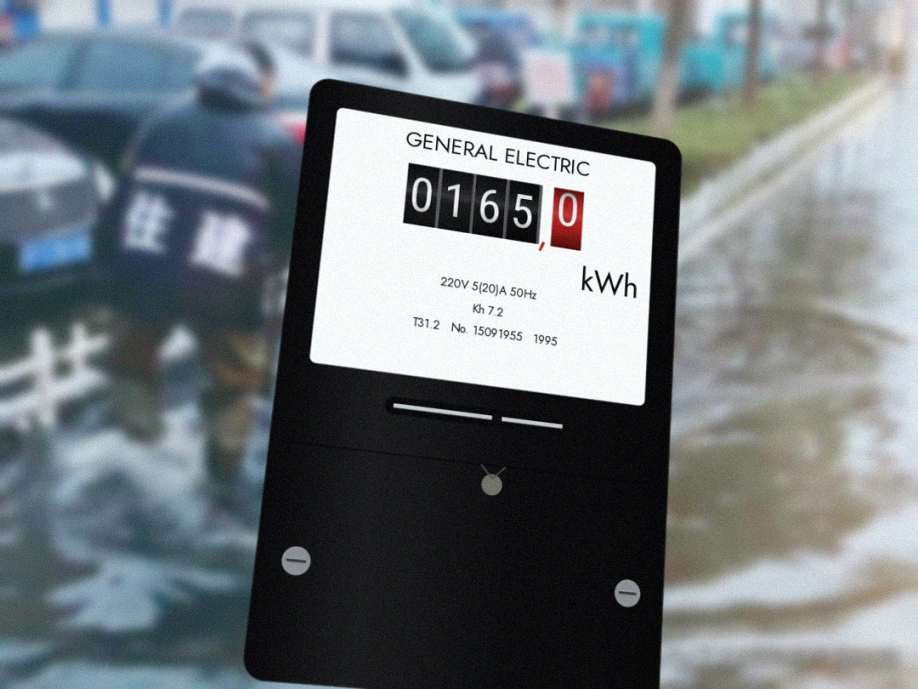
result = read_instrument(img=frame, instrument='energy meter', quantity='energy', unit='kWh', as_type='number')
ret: 165.0 kWh
